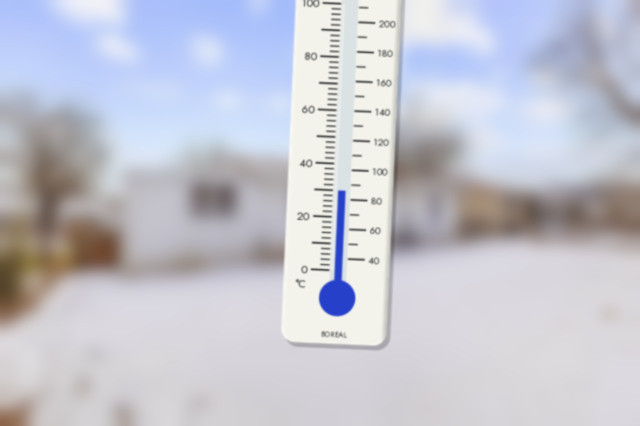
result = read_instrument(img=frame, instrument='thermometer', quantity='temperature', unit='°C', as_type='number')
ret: 30 °C
